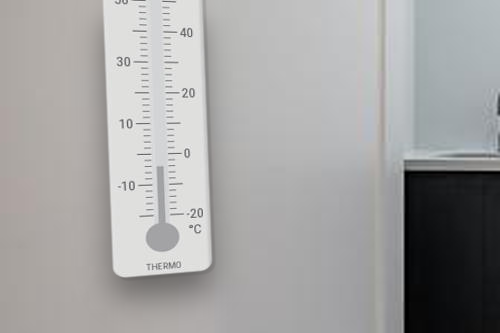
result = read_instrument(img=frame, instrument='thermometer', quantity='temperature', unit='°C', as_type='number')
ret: -4 °C
